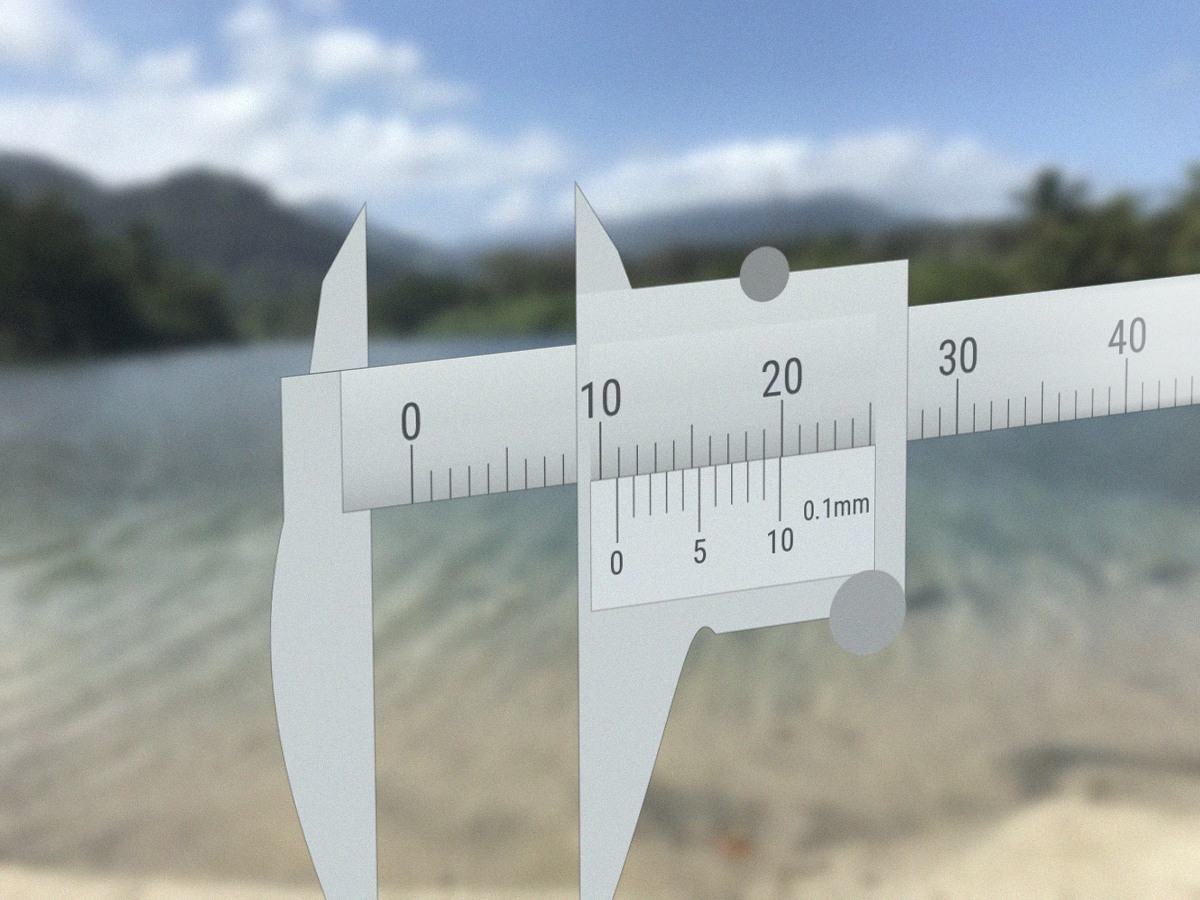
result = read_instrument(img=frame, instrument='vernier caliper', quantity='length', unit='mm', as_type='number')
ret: 10.9 mm
